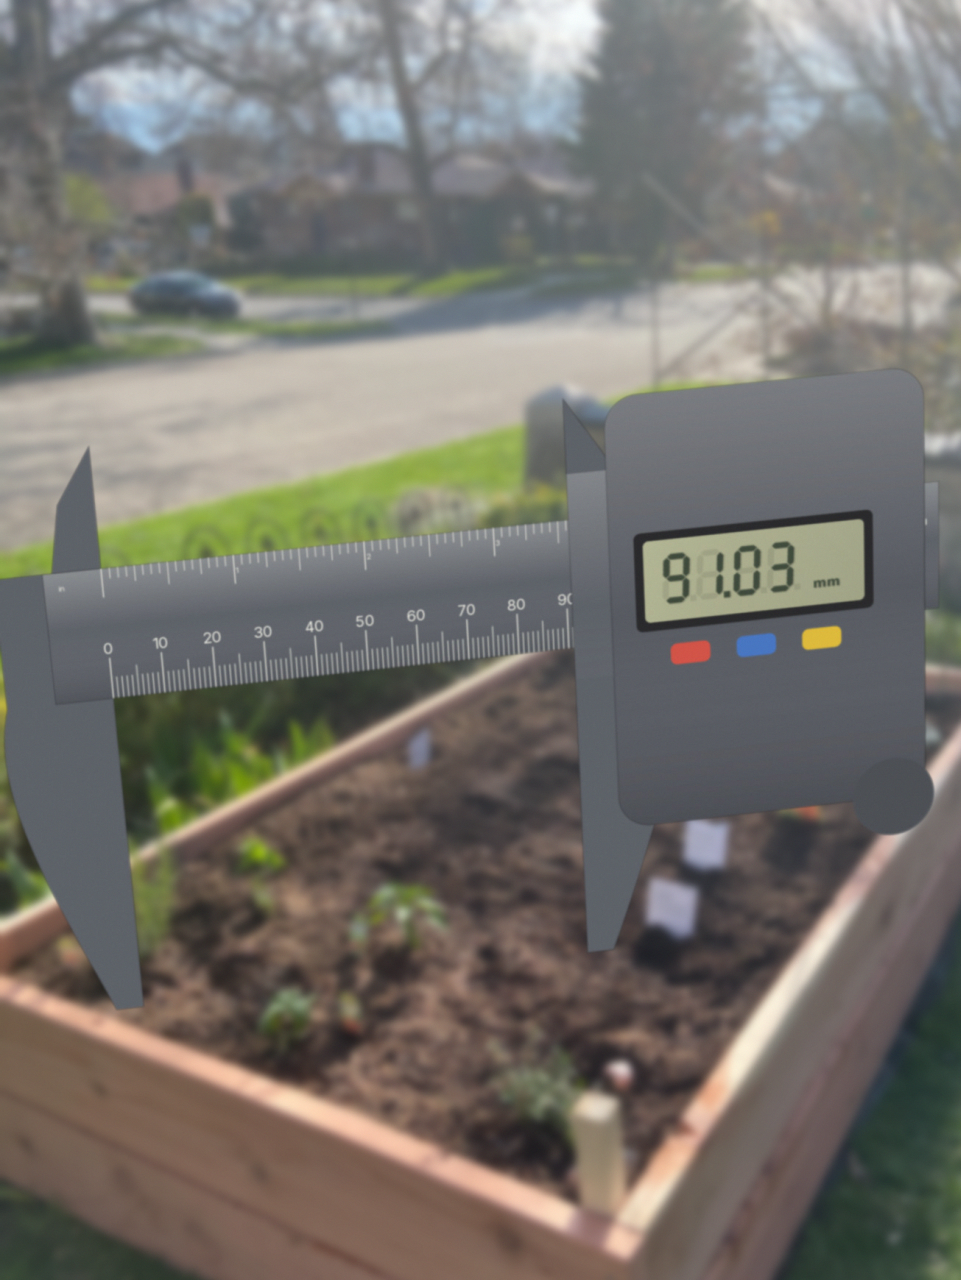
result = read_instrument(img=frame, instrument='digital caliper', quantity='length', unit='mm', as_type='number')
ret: 91.03 mm
